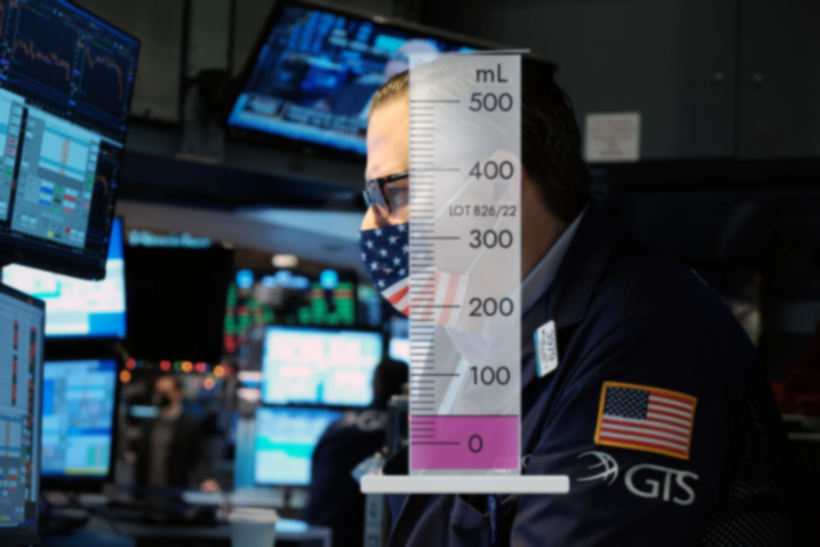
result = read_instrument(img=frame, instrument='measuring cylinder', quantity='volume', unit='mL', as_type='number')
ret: 40 mL
